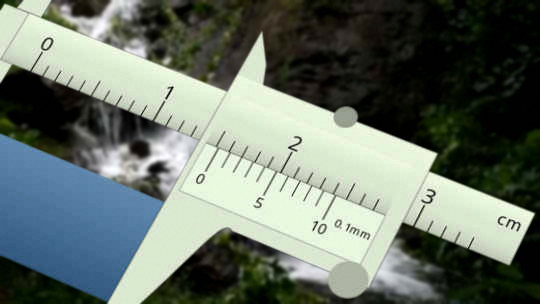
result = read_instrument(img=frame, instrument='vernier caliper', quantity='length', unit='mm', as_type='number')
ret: 15.2 mm
